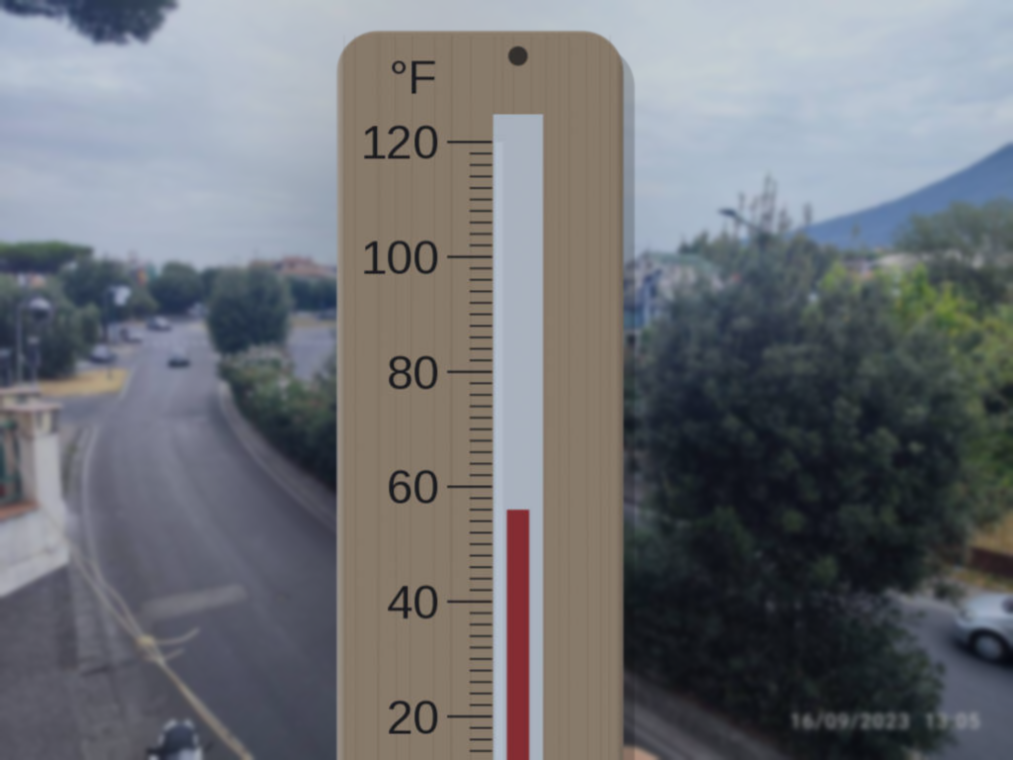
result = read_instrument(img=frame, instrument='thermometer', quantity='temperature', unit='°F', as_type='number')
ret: 56 °F
